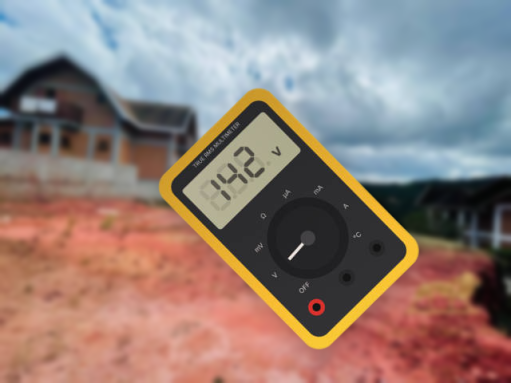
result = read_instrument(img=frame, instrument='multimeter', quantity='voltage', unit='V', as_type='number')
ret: 142 V
